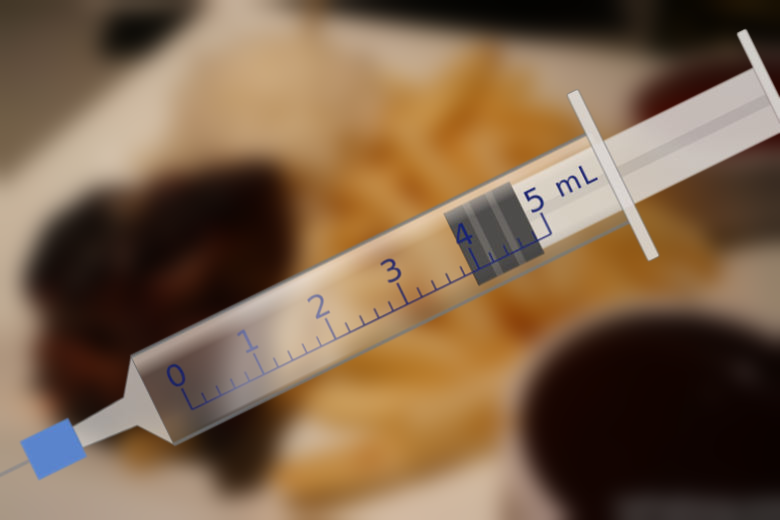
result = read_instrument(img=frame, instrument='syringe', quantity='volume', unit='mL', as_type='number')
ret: 3.9 mL
